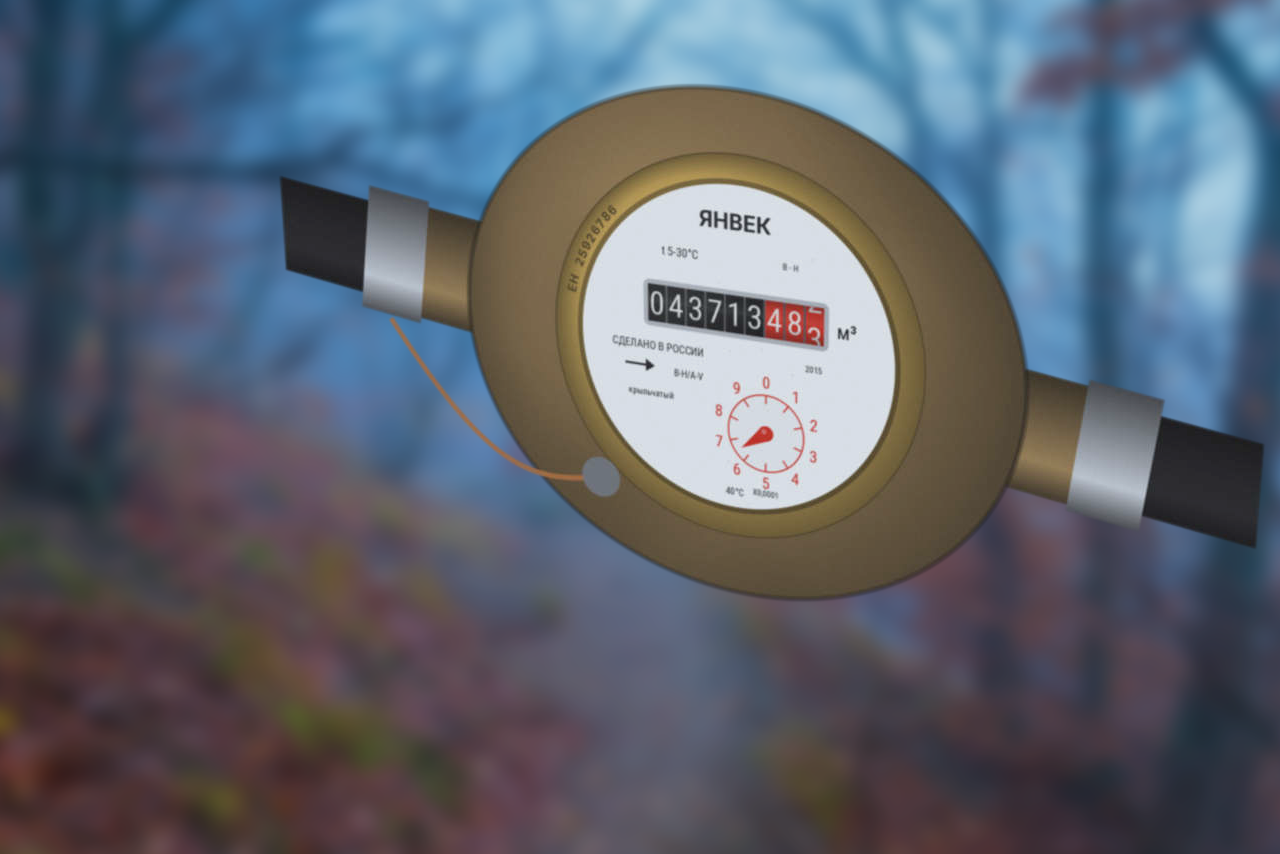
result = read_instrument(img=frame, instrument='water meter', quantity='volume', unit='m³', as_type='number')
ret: 43713.4826 m³
